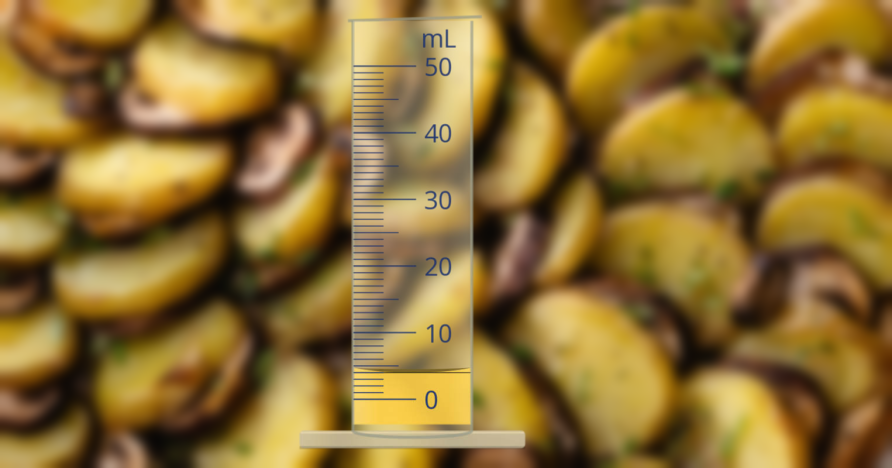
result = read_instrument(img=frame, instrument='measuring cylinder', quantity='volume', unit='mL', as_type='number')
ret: 4 mL
